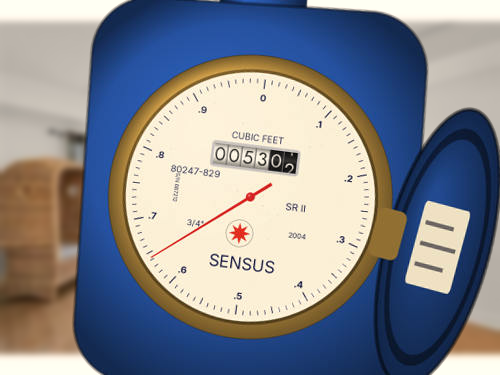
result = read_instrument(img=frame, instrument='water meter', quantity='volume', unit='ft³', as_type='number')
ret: 5301.64 ft³
